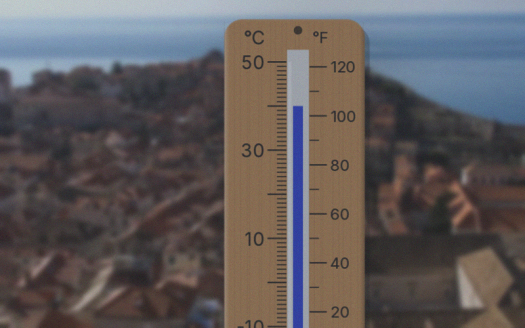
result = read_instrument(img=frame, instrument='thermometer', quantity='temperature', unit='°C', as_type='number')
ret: 40 °C
